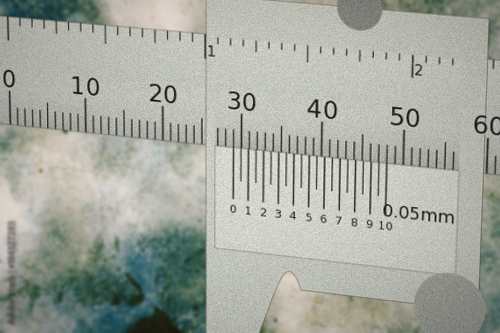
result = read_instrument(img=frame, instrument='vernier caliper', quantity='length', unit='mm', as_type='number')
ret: 29.0 mm
